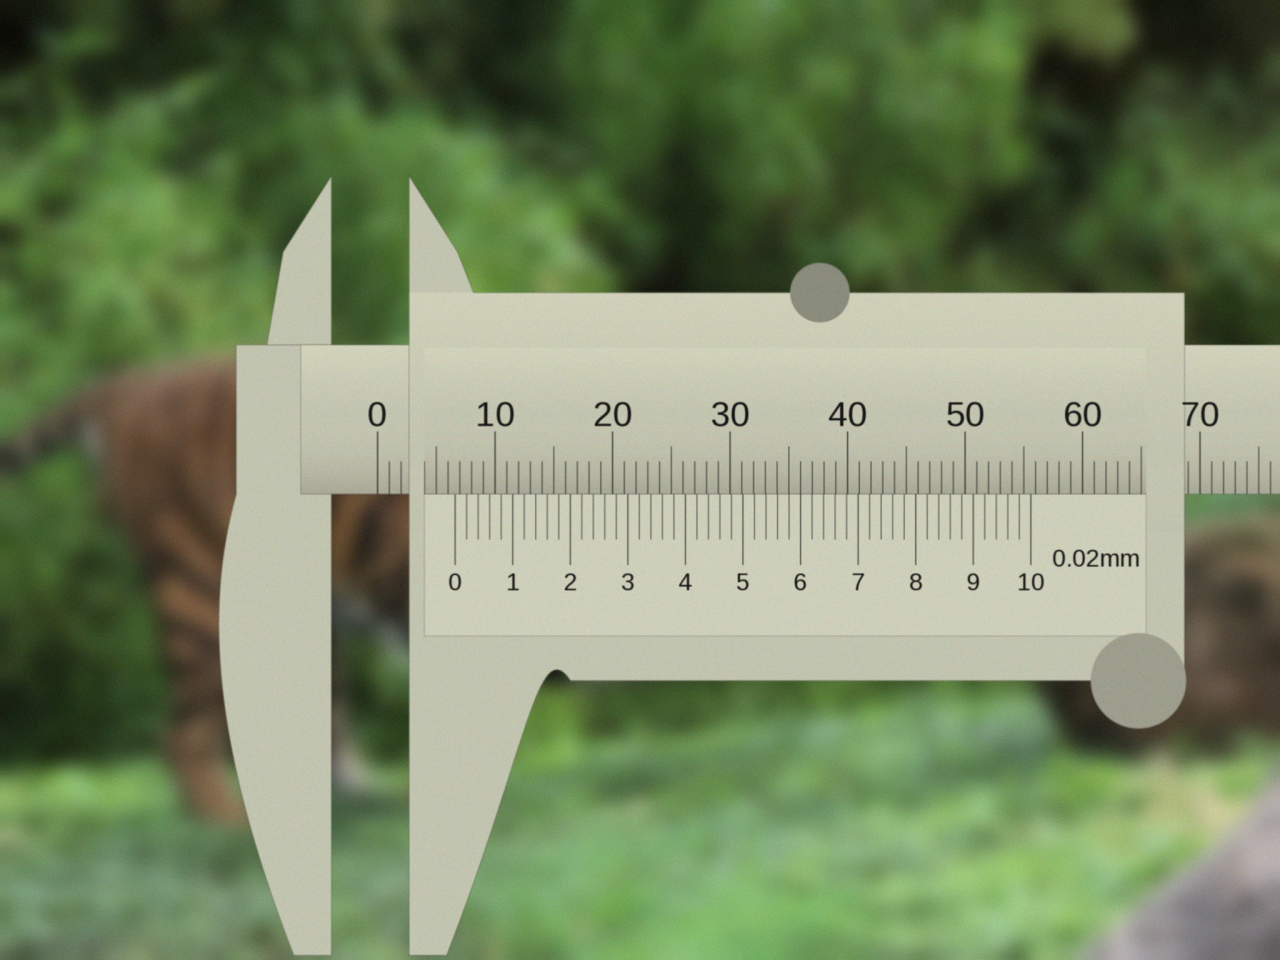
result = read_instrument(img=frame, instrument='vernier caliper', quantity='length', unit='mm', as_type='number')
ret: 6.6 mm
